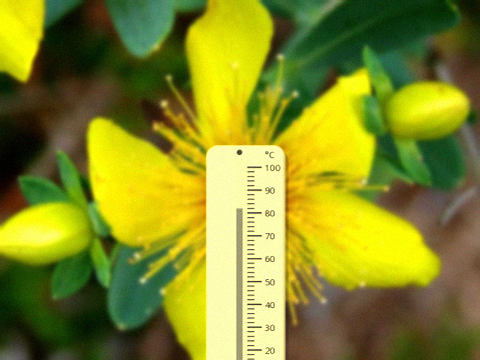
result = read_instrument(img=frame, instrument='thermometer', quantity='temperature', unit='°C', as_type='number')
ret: 82 °C
